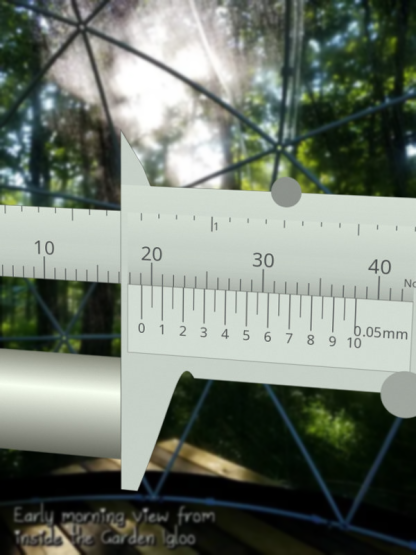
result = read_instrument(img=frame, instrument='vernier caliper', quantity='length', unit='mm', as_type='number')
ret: 19.1 mm
